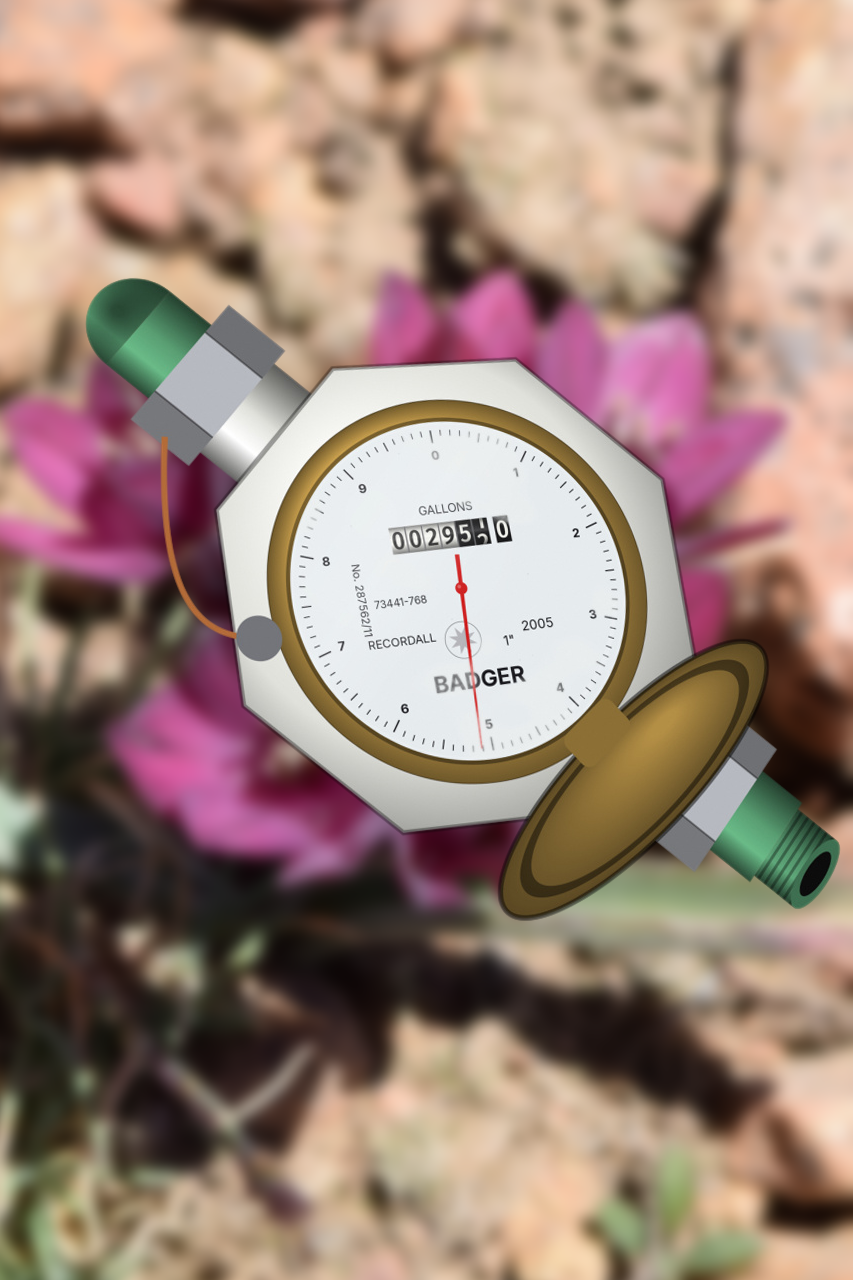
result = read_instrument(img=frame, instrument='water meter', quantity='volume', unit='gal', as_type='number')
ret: 29515.1 gal
